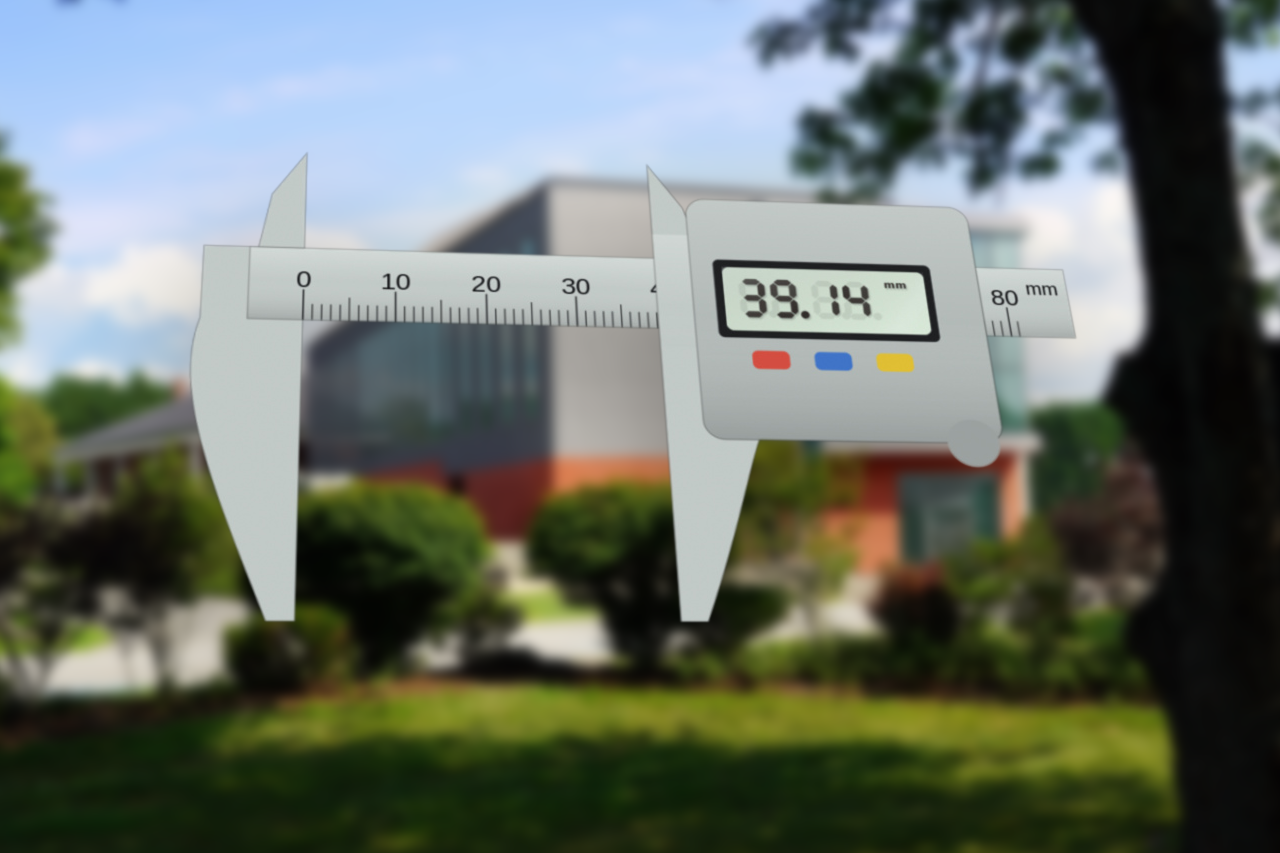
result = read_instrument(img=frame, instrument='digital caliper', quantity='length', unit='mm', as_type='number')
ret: 39.14 mm
